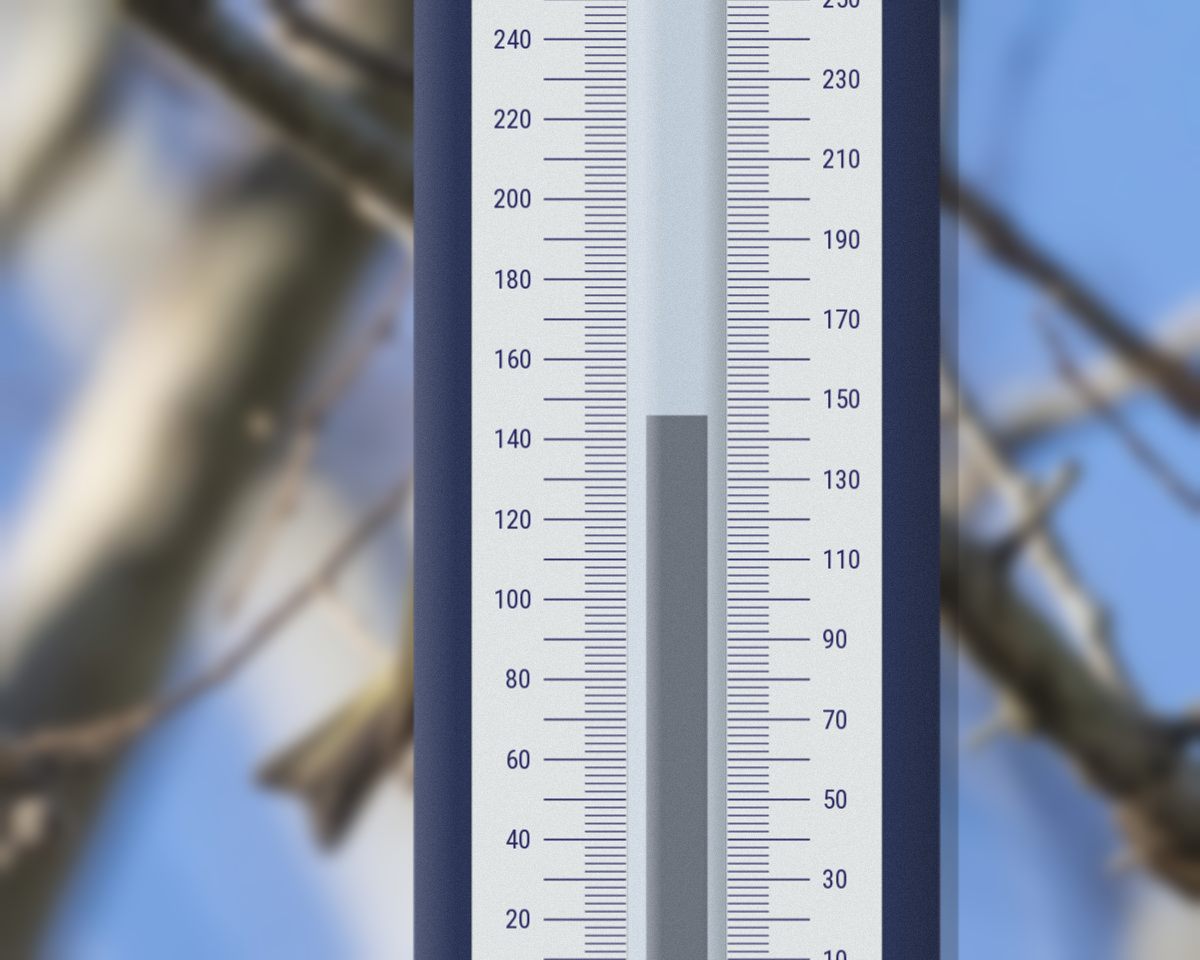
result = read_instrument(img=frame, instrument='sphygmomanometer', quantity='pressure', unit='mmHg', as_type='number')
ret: 146 mmHg
